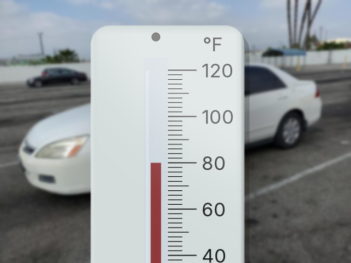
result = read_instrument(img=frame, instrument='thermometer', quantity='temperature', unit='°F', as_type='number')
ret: 80 °F
